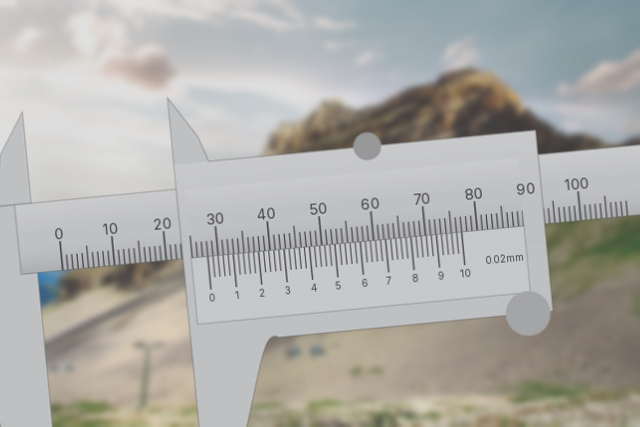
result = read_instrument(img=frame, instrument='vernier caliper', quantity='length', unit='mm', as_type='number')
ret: 28.0 mm
